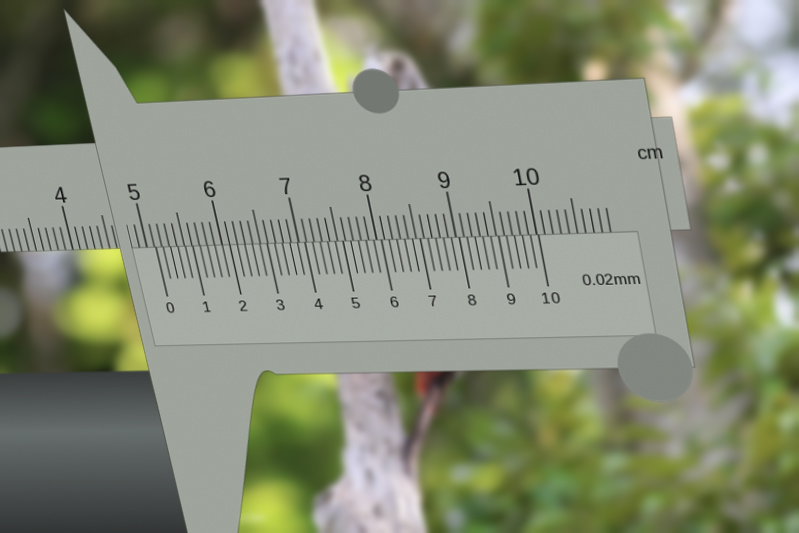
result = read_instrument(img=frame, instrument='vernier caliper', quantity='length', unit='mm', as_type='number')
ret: 51.2 mm
